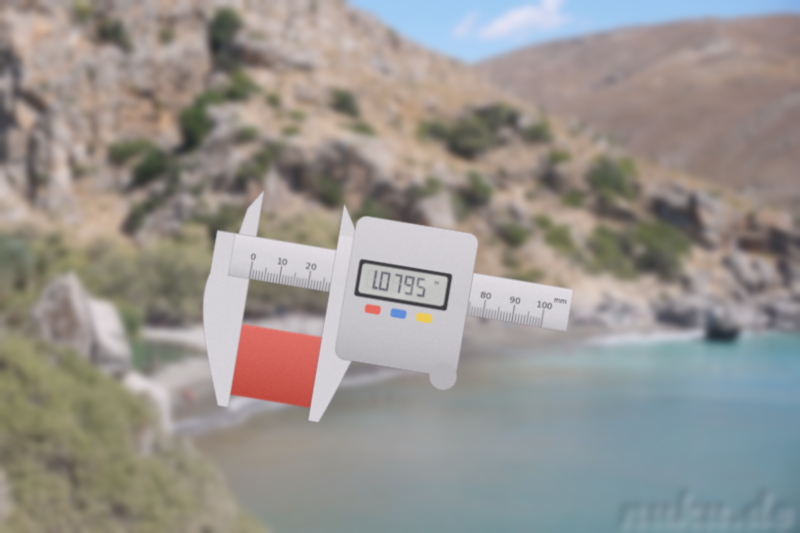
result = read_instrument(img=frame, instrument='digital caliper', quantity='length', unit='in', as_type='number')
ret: 1.0795 in
